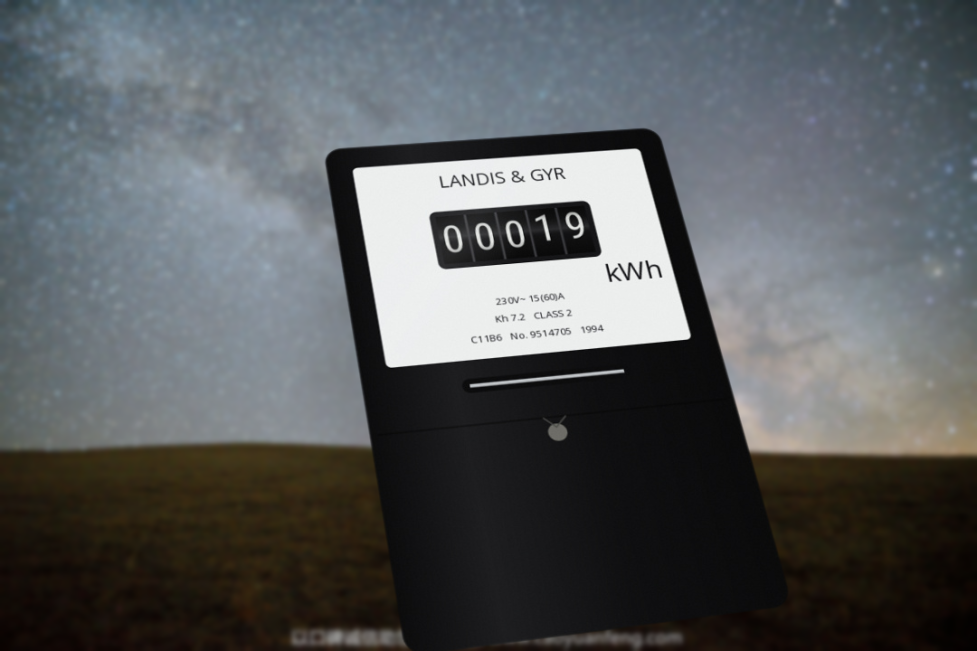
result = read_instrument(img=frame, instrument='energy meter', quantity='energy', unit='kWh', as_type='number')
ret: 19 kWh
